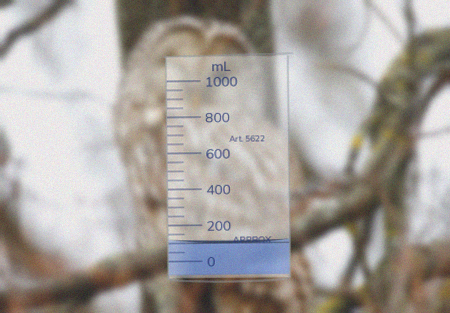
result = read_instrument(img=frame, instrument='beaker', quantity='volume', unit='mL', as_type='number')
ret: 100 mL
